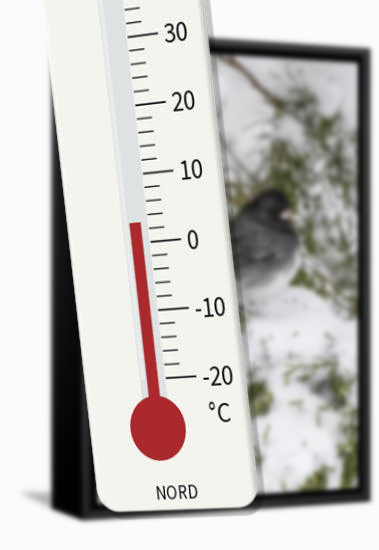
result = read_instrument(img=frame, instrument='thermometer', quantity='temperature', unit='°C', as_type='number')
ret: 3 °C
